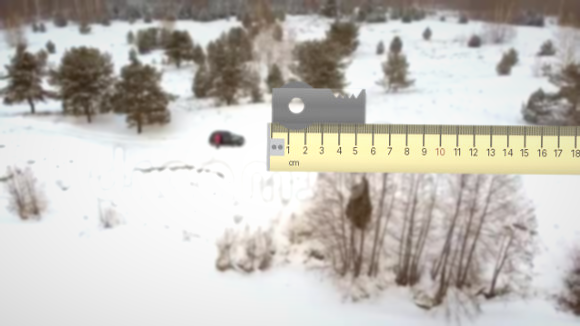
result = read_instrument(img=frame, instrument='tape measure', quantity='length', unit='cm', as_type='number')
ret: 5.5 cm
